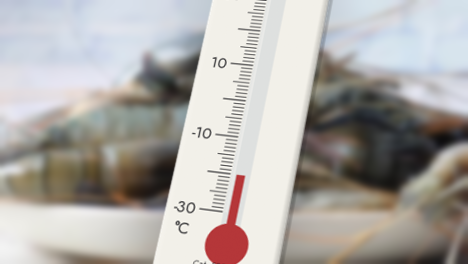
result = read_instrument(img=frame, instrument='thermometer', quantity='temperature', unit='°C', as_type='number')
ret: -20 °C
